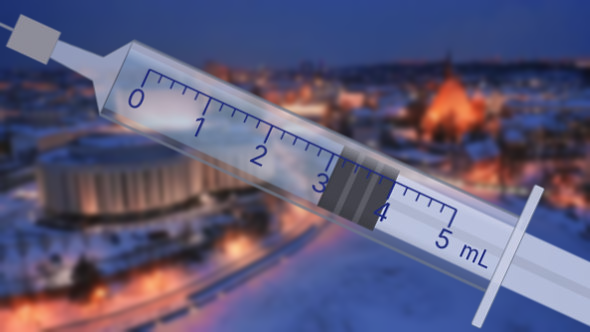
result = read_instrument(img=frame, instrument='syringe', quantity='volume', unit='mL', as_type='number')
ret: 3.1 mL
